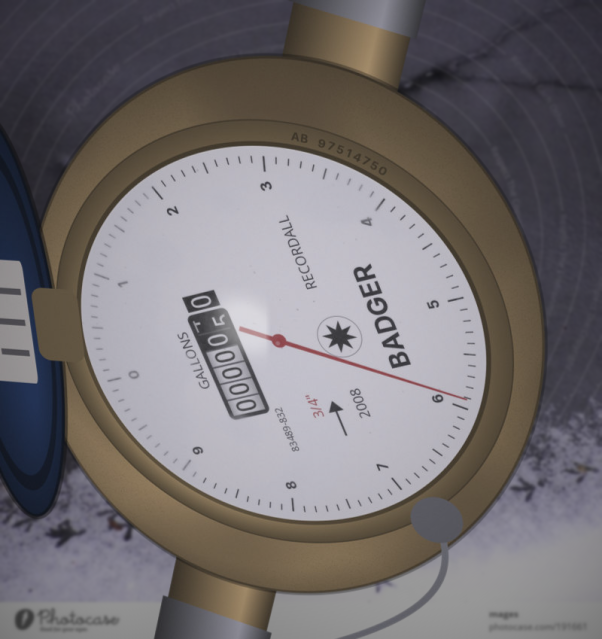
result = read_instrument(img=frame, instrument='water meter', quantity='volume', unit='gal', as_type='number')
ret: 45.9 gal
